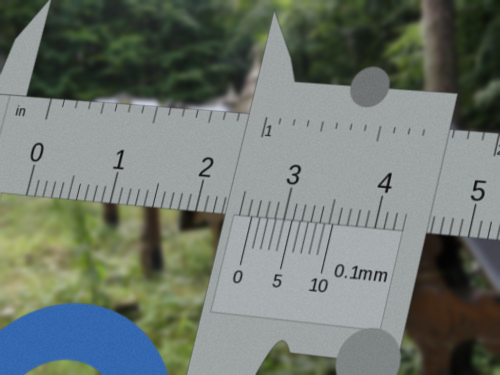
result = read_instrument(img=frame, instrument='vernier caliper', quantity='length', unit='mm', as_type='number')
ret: 26.4 mm
